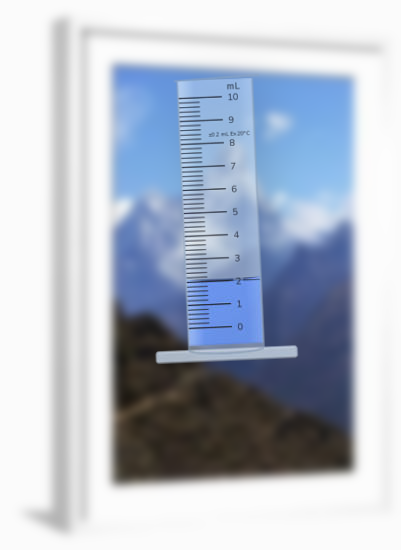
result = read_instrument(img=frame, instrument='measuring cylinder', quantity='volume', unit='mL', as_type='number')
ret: 2 mL
